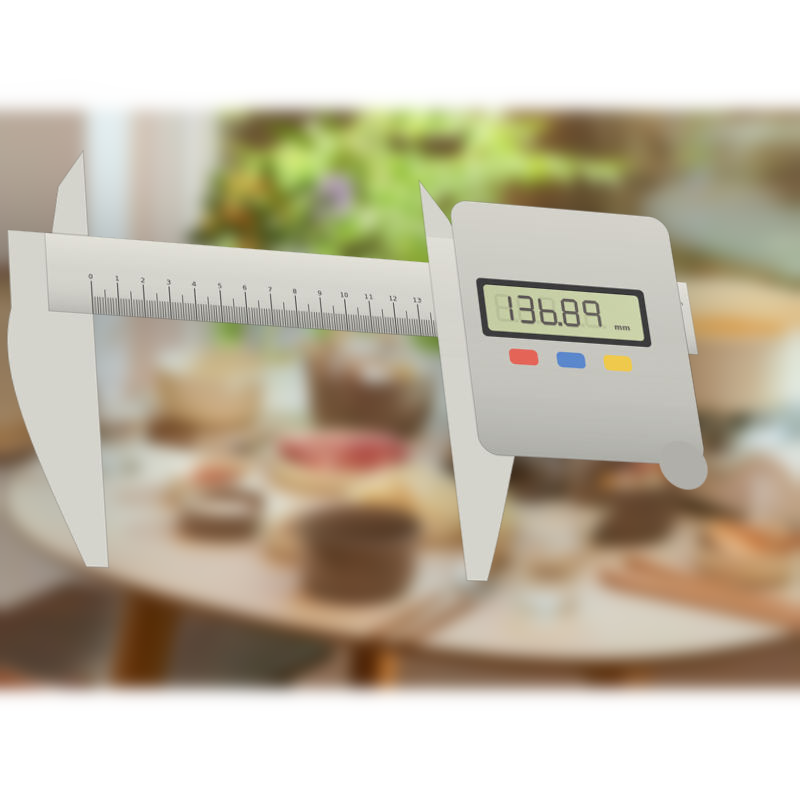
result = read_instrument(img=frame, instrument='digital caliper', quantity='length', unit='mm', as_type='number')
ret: 136.89 mm
